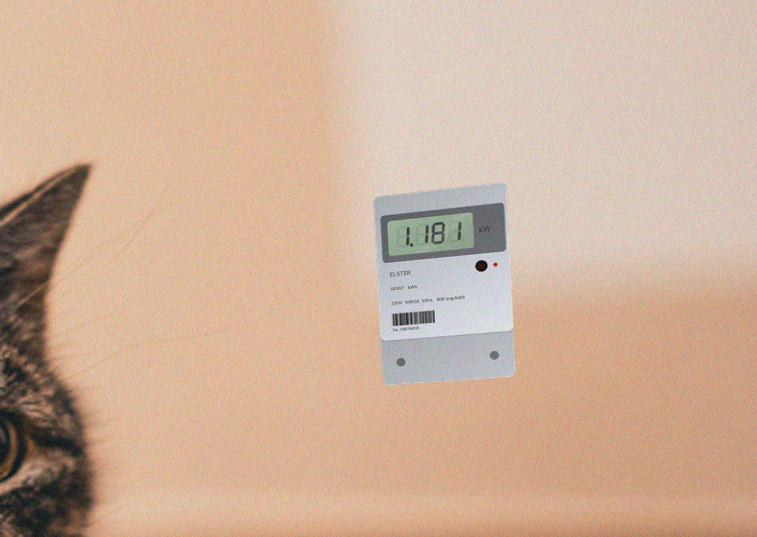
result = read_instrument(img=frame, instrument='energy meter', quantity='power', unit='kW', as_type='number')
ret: 1.181 kW
